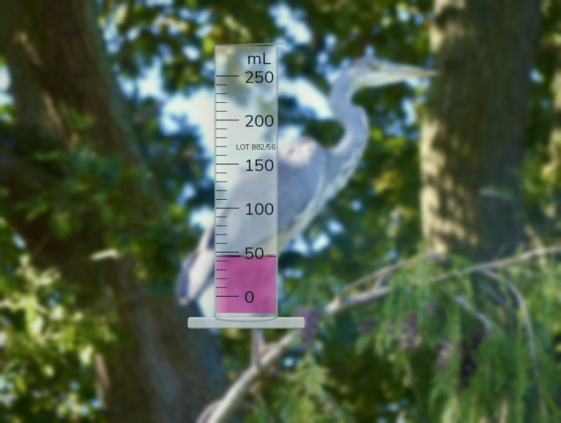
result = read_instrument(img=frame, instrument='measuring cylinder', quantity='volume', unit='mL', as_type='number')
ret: 45 mL
